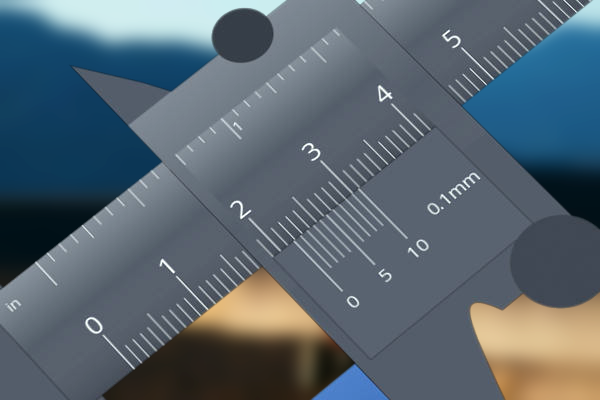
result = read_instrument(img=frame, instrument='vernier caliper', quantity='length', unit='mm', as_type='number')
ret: 21.8 mm
